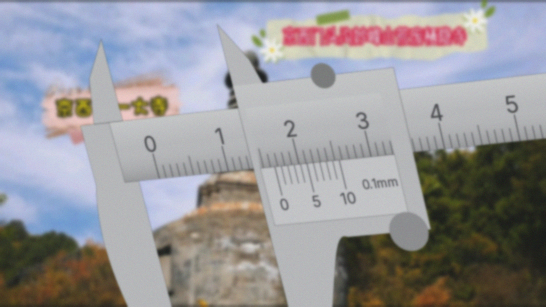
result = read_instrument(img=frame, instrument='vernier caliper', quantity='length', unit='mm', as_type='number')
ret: 16.6 mm
